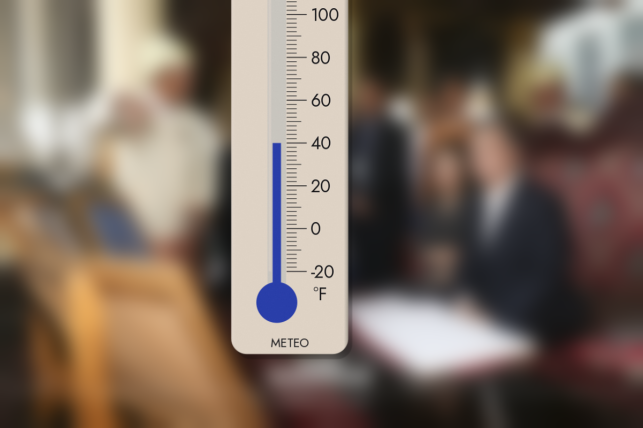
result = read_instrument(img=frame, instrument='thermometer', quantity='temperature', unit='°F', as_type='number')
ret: 40 °F
